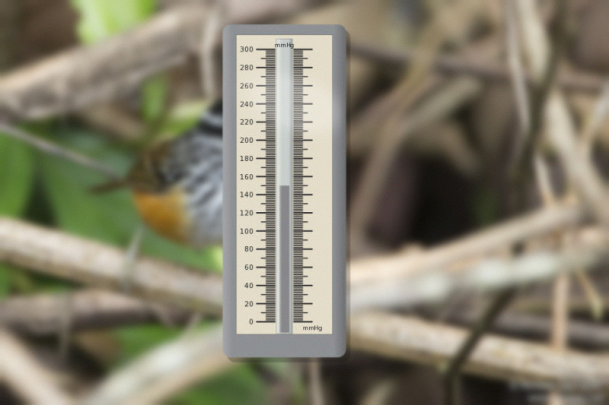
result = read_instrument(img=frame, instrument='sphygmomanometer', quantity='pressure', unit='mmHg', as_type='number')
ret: 150 mmHg
